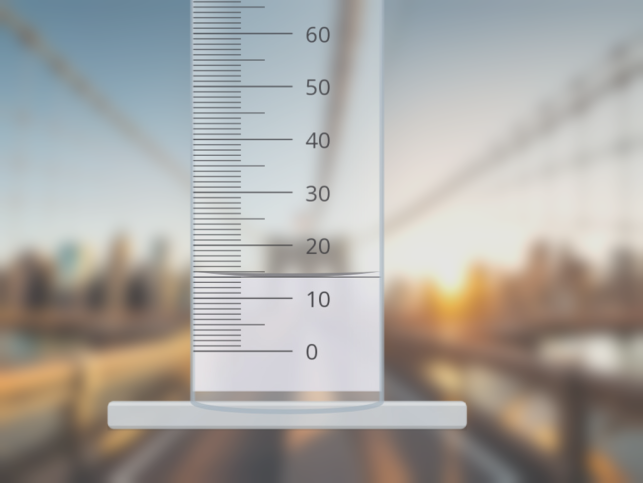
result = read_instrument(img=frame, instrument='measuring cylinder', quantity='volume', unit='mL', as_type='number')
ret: 14 mL
